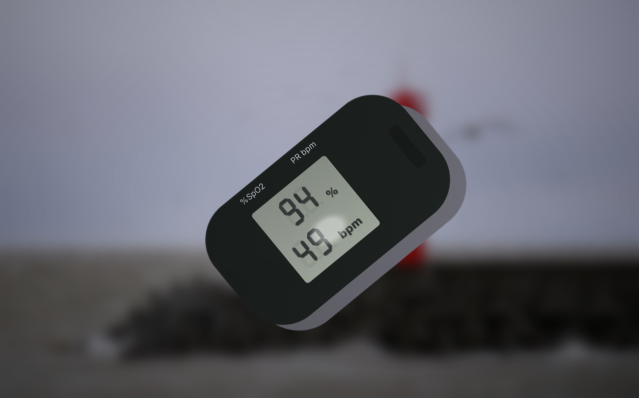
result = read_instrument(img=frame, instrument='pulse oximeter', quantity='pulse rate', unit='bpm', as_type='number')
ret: 49 bpm
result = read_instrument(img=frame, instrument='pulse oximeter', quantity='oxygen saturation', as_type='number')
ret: 94 %
